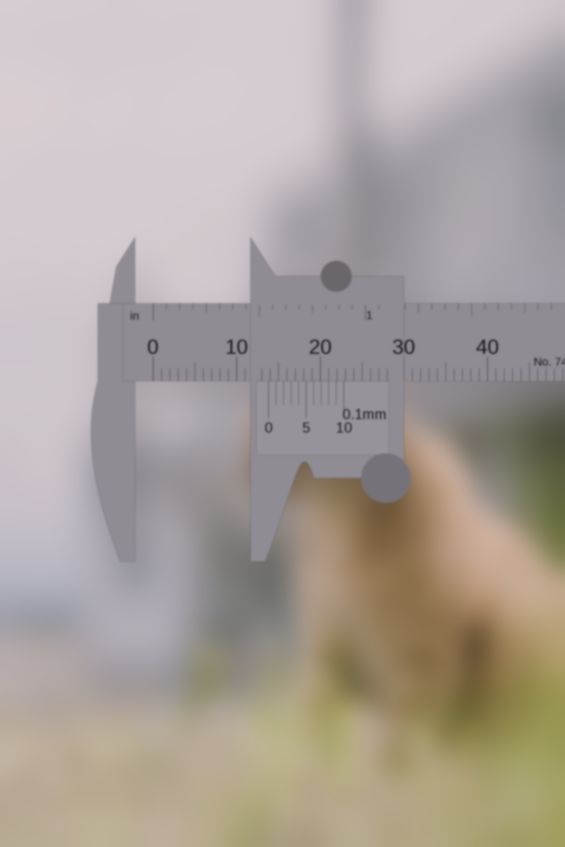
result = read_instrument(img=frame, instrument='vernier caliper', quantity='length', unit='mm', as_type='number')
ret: 13.8 mm
